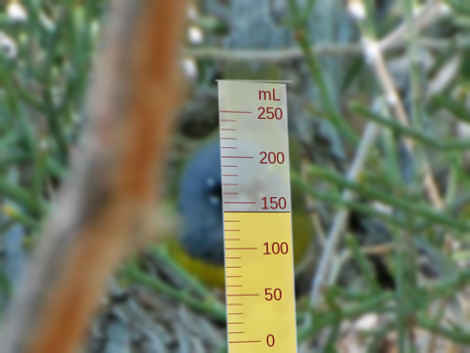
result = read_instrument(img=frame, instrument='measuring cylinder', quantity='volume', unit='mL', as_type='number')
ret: 140 mL
